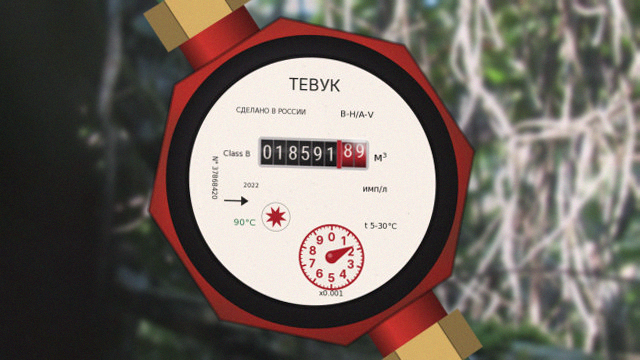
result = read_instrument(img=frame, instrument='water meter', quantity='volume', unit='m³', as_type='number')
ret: 18591.891 m³
